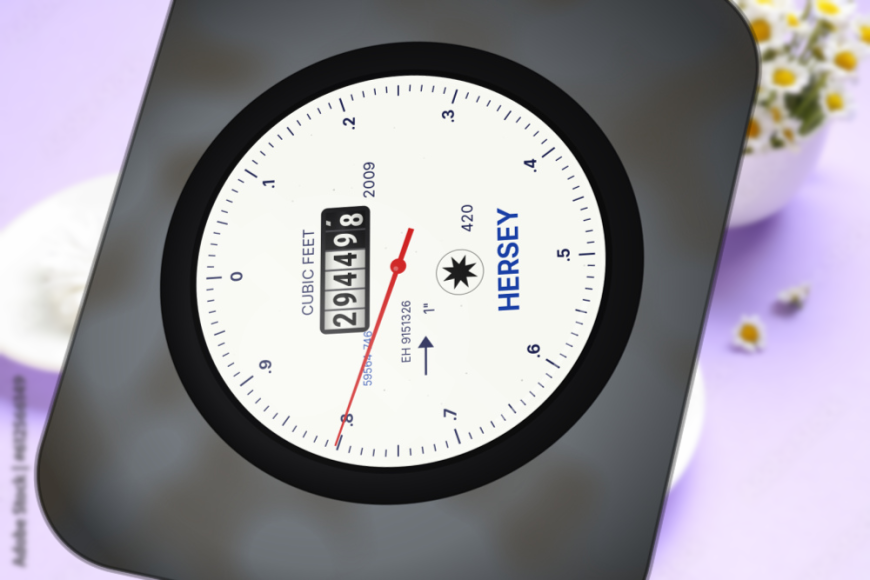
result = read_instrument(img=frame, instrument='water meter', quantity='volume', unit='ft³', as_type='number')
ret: 294497.80 ft³
